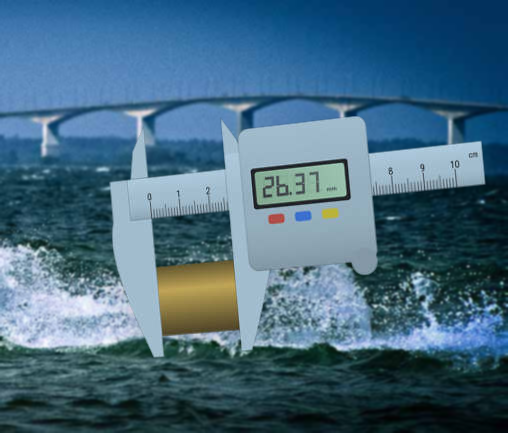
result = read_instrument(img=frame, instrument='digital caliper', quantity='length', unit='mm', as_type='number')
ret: 26.37 mm
